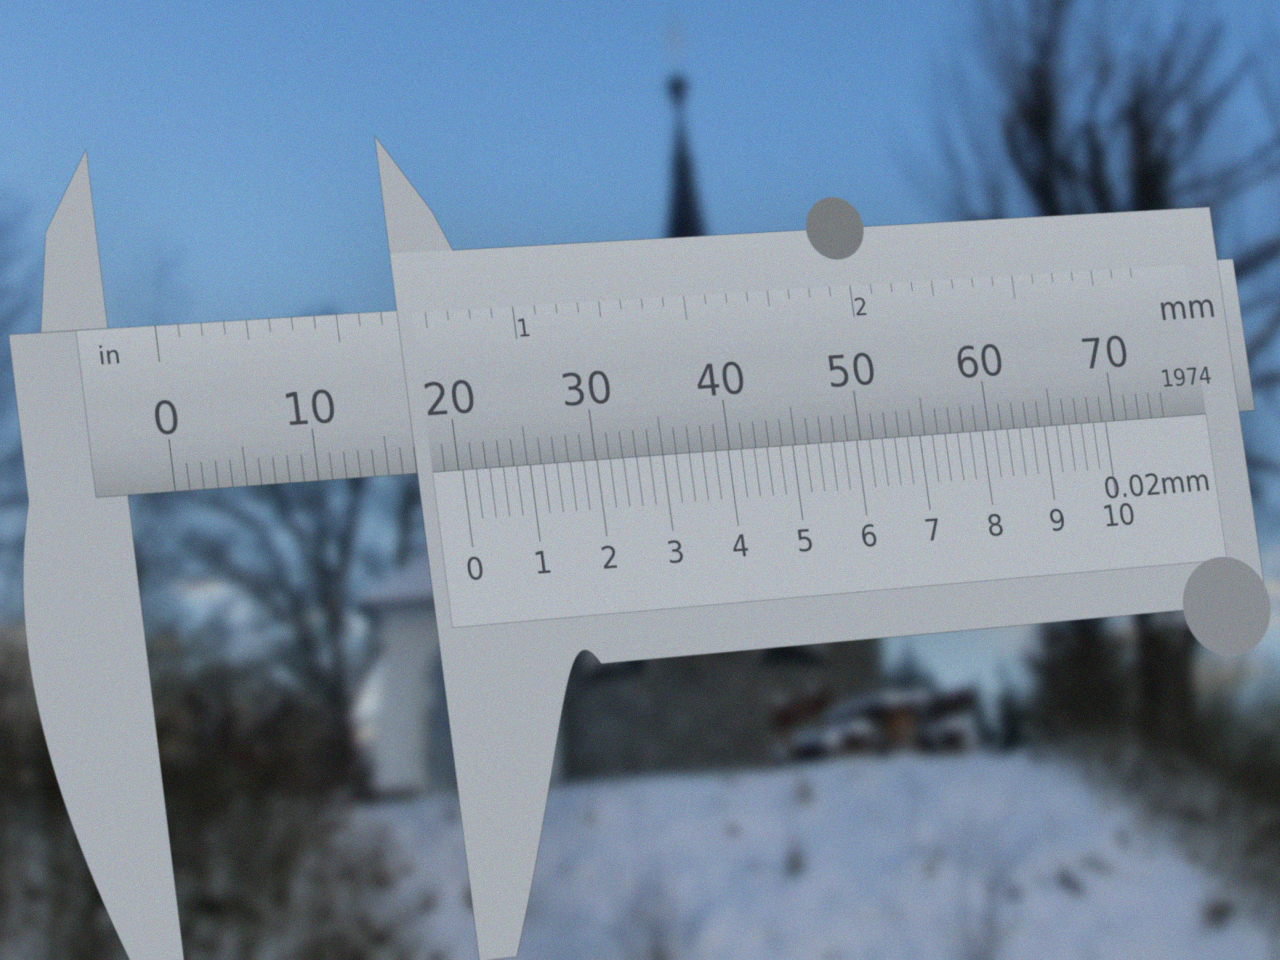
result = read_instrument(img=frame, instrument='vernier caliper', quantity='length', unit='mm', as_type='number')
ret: 20.3 mm
